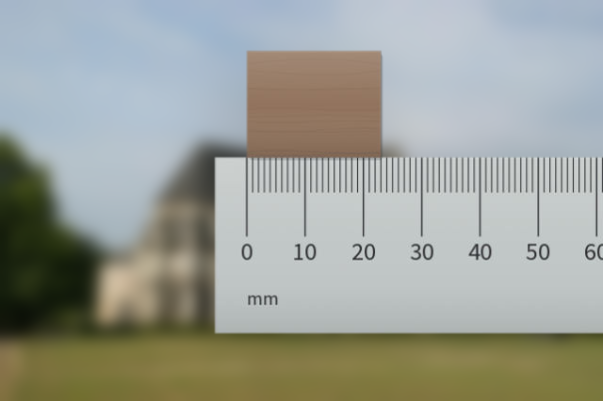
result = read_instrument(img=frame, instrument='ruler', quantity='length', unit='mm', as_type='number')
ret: 23 mm
